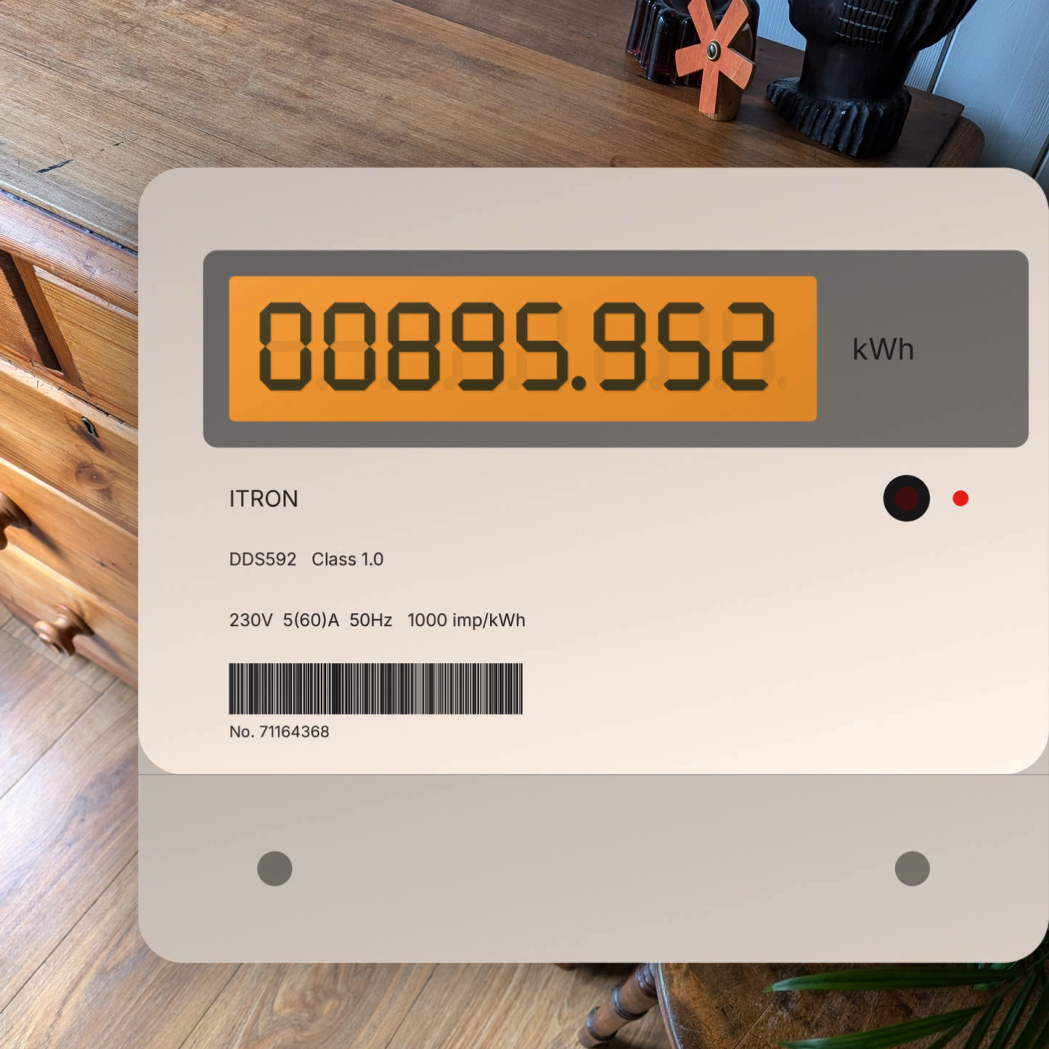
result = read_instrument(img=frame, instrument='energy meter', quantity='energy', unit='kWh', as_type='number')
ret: 895.952 kWh
